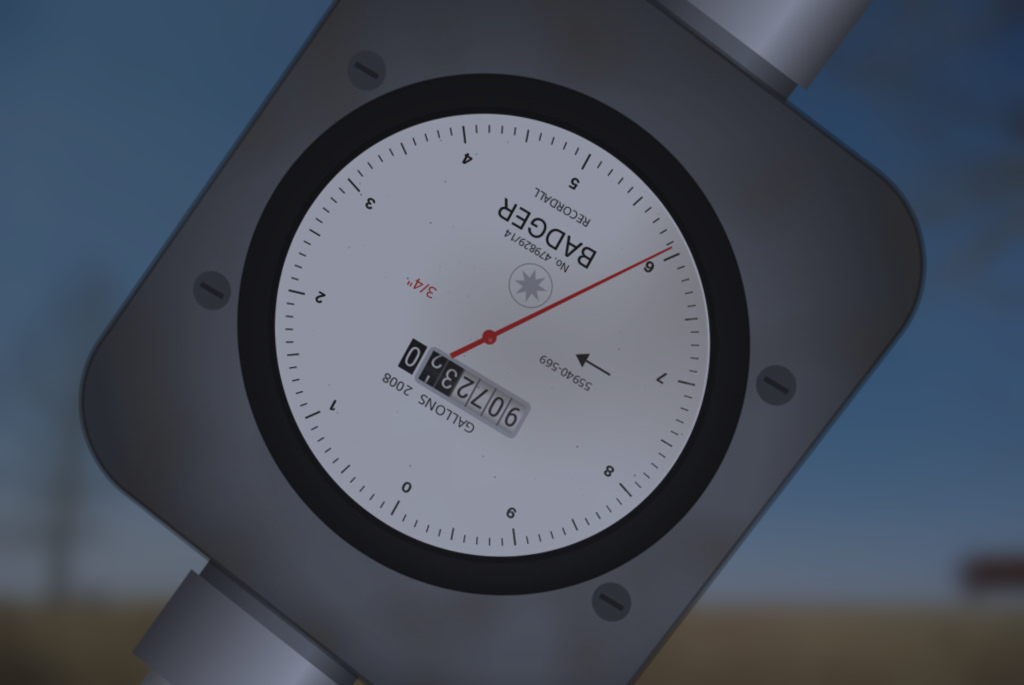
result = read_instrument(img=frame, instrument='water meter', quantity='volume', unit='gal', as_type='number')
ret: 9072315.9 gal
